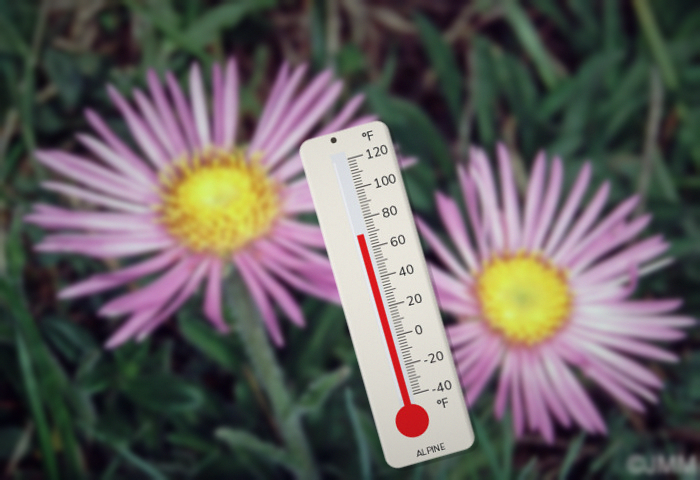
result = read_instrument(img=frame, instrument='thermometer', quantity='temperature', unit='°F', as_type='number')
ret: 70 °F
